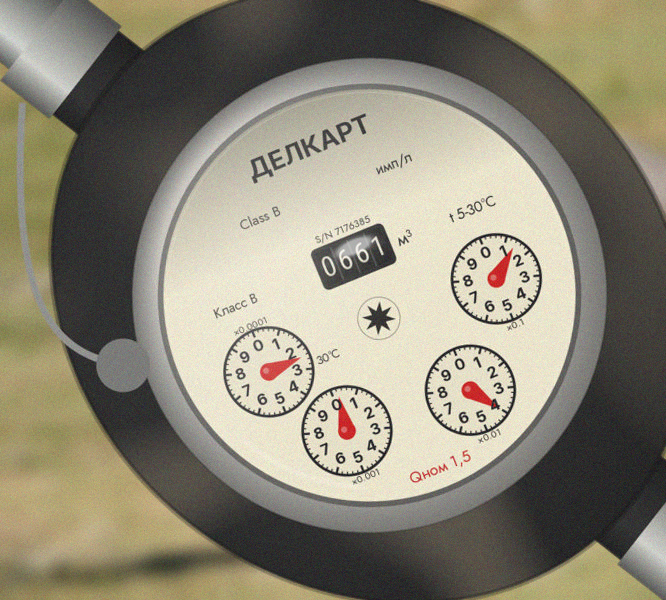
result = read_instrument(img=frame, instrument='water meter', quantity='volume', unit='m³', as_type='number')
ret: 661.1402 m³
